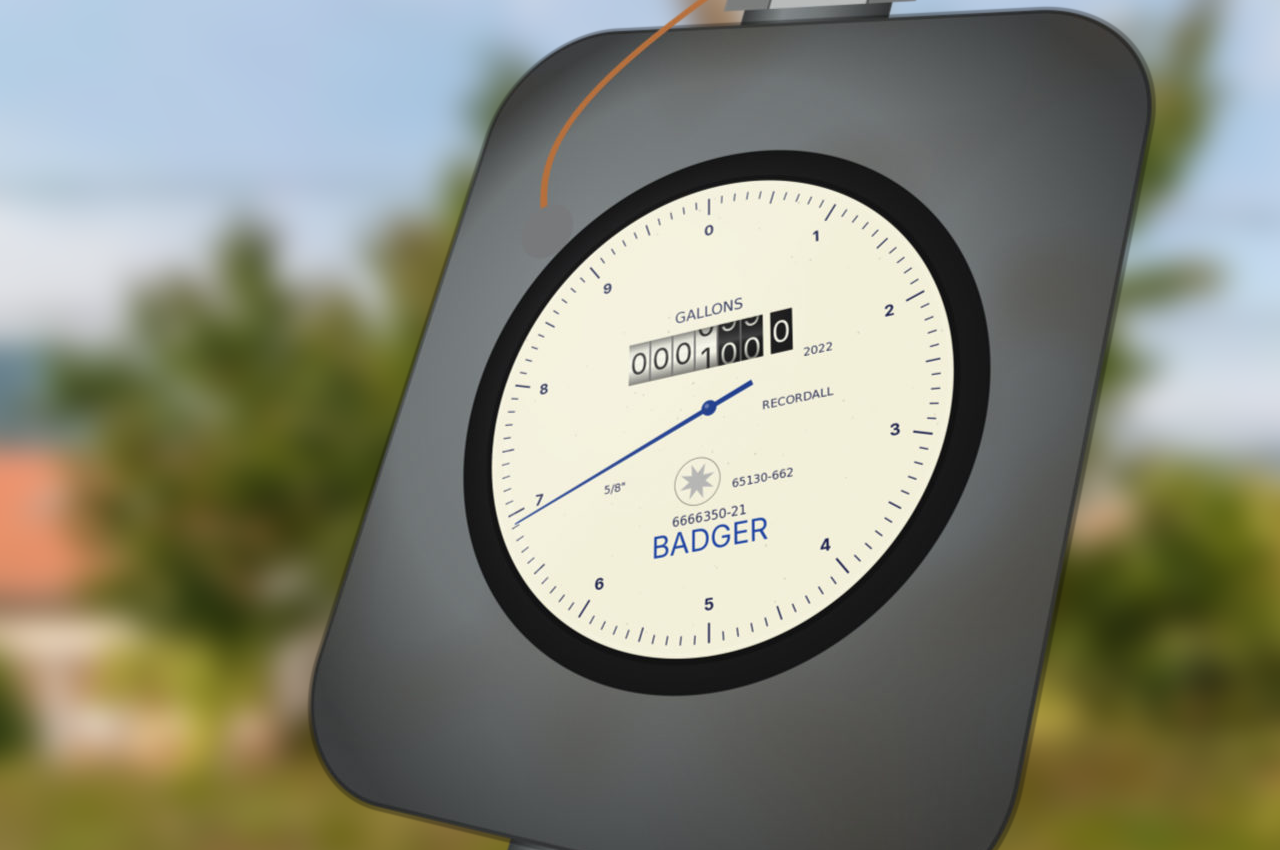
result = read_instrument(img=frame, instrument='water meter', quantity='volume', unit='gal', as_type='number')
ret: 996.9 gal
